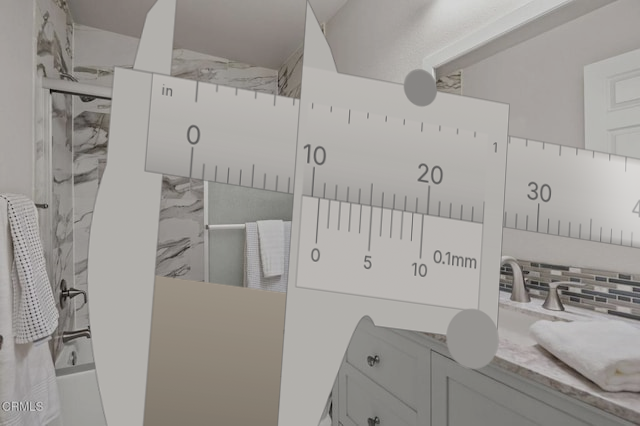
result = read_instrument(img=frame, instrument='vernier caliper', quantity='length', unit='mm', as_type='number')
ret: 10.6 mm
